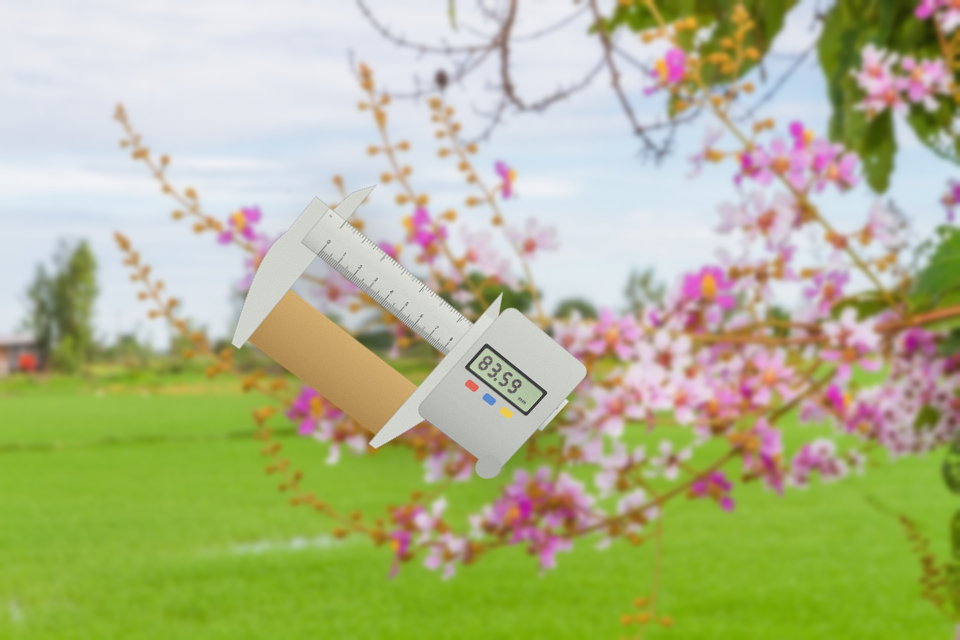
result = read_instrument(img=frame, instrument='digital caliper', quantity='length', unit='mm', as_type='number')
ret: 83.59 mm
